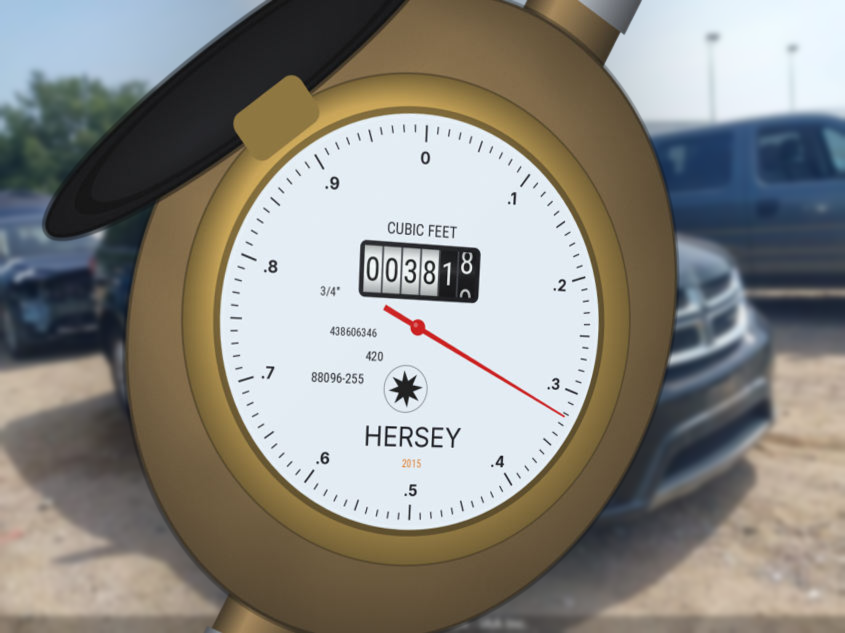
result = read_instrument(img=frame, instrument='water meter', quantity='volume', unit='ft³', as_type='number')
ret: 3818.32 ft³
